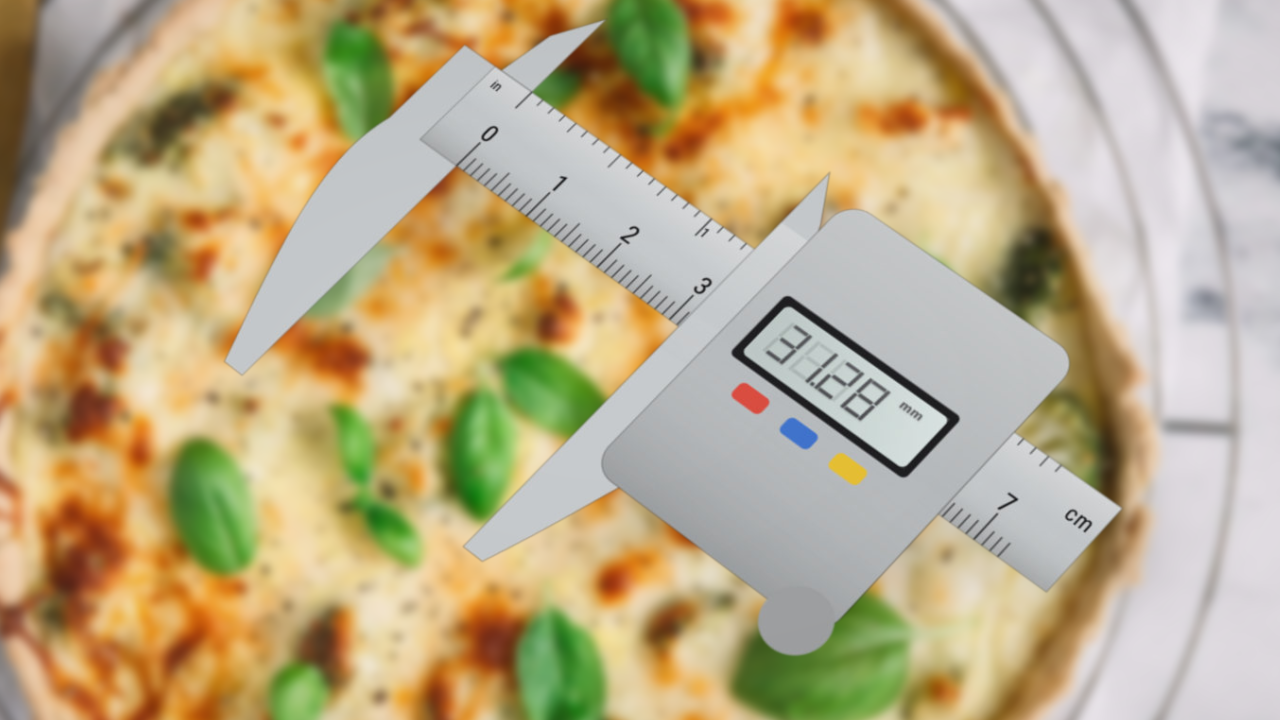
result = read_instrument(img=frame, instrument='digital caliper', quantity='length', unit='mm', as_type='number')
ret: 31.28 mm
